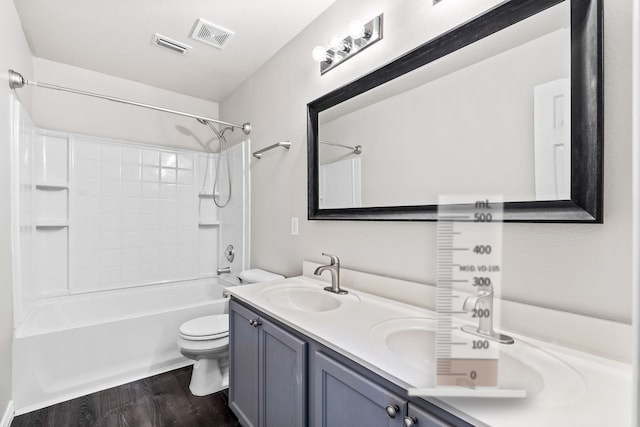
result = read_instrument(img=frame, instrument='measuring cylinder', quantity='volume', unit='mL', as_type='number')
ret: 50 mL
